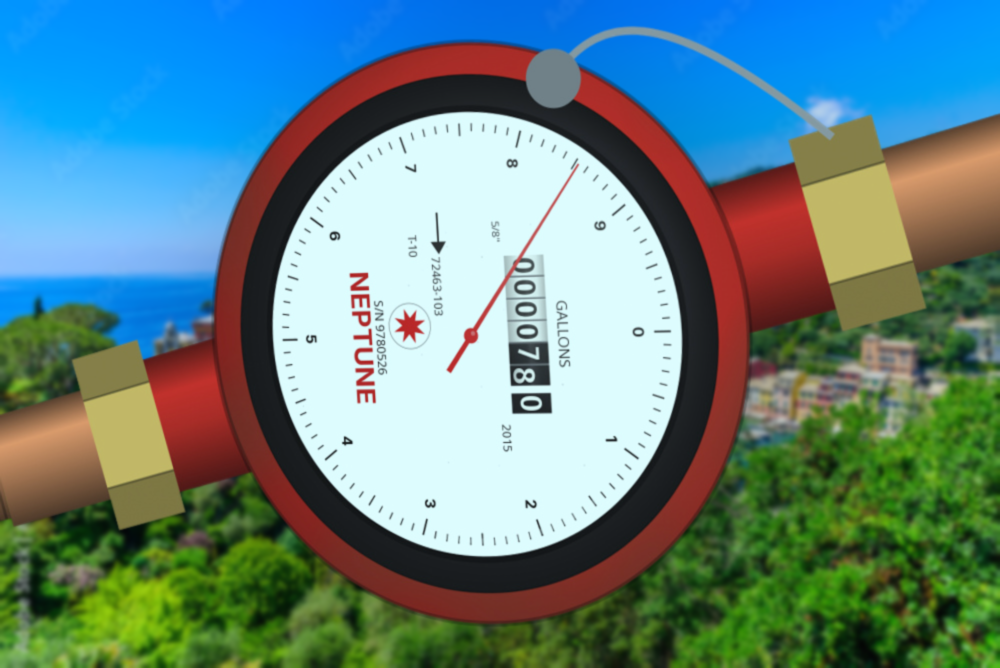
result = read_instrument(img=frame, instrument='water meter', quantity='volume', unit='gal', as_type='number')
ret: 778.5 gal
